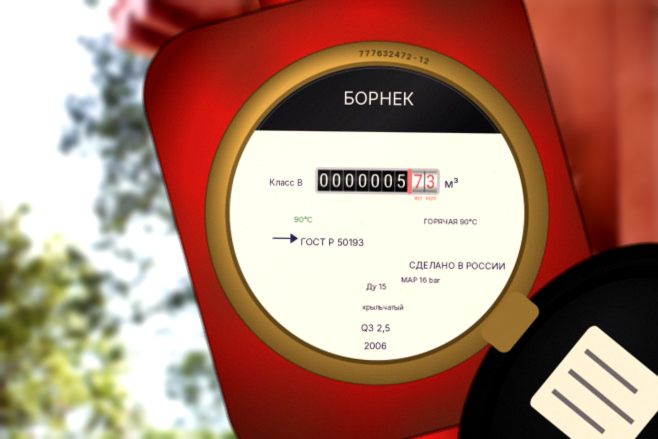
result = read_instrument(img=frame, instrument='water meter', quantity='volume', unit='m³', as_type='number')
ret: 5.73 m³
